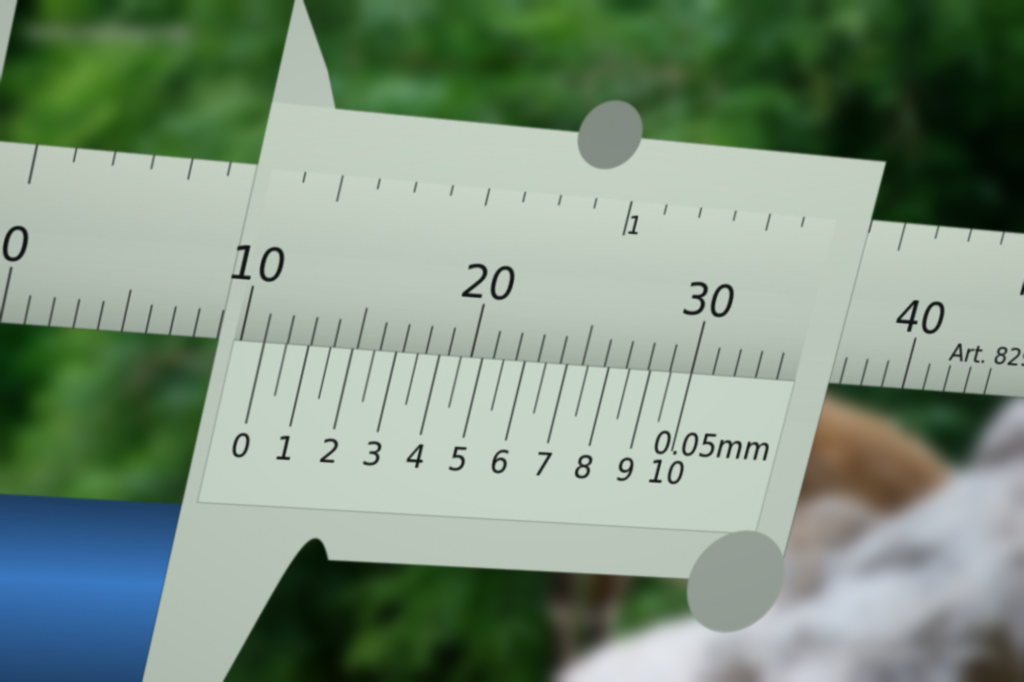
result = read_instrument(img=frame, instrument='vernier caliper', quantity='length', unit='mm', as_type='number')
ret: 11.0 mm
